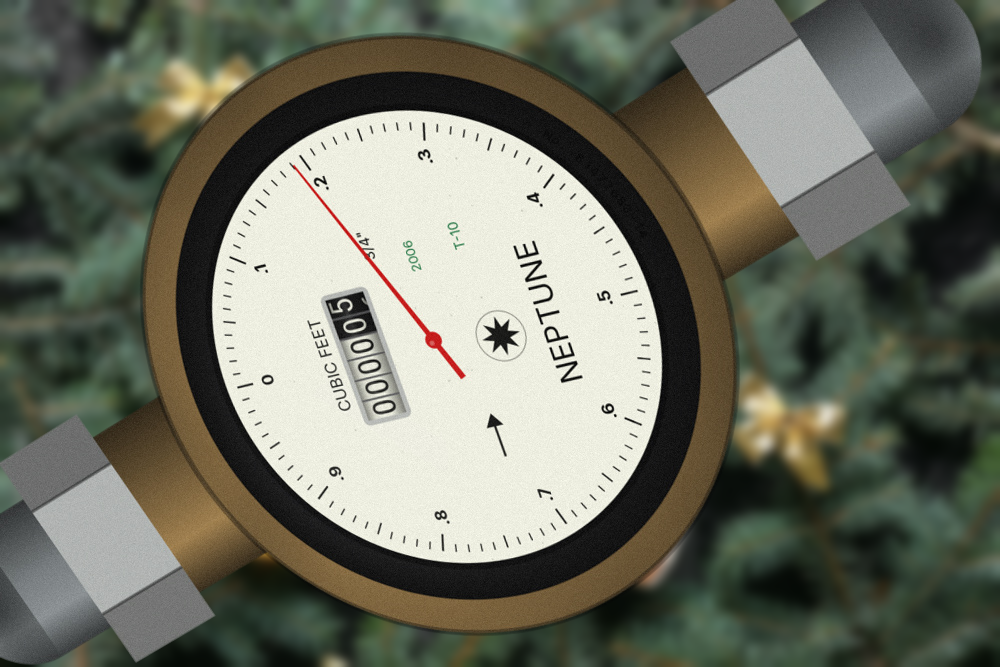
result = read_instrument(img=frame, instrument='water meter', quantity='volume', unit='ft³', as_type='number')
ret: 5.19 ft³
